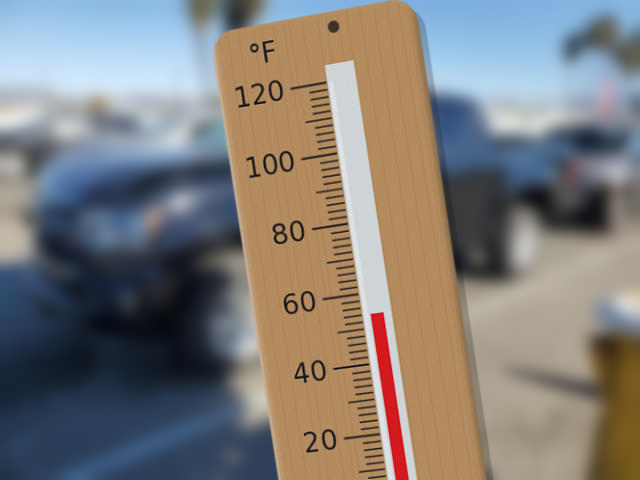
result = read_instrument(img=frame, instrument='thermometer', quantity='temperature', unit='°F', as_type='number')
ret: 54 °F
